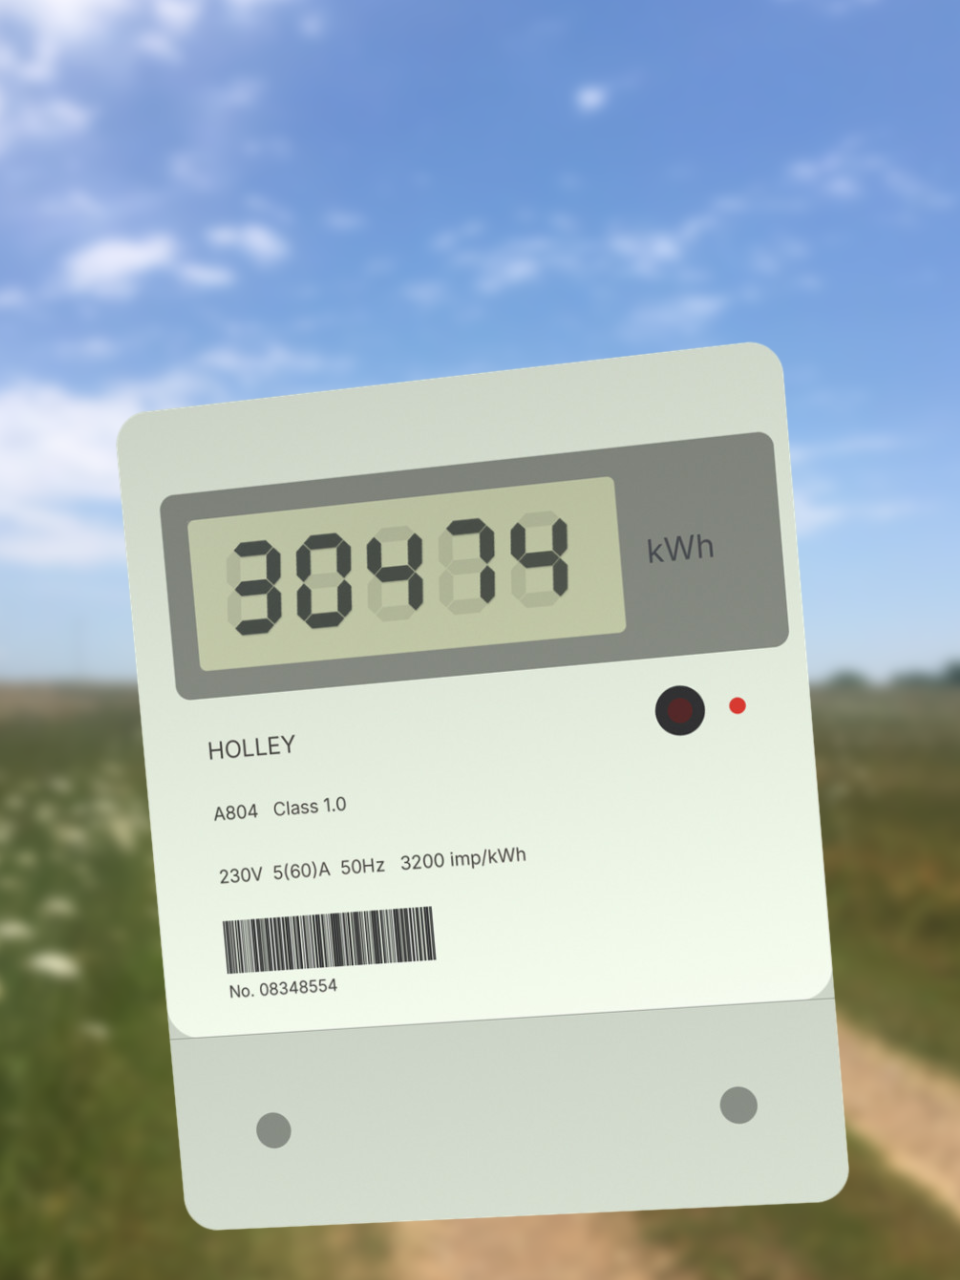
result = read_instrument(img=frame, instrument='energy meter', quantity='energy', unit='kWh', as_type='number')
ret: 30474 kWh
